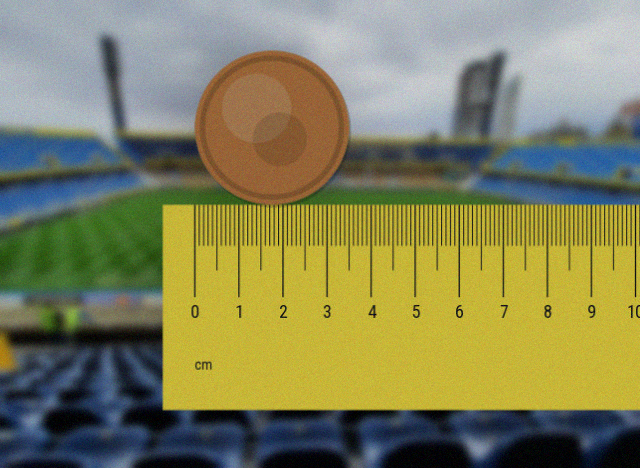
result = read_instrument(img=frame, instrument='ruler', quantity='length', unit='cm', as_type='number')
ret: 3.5 cm
